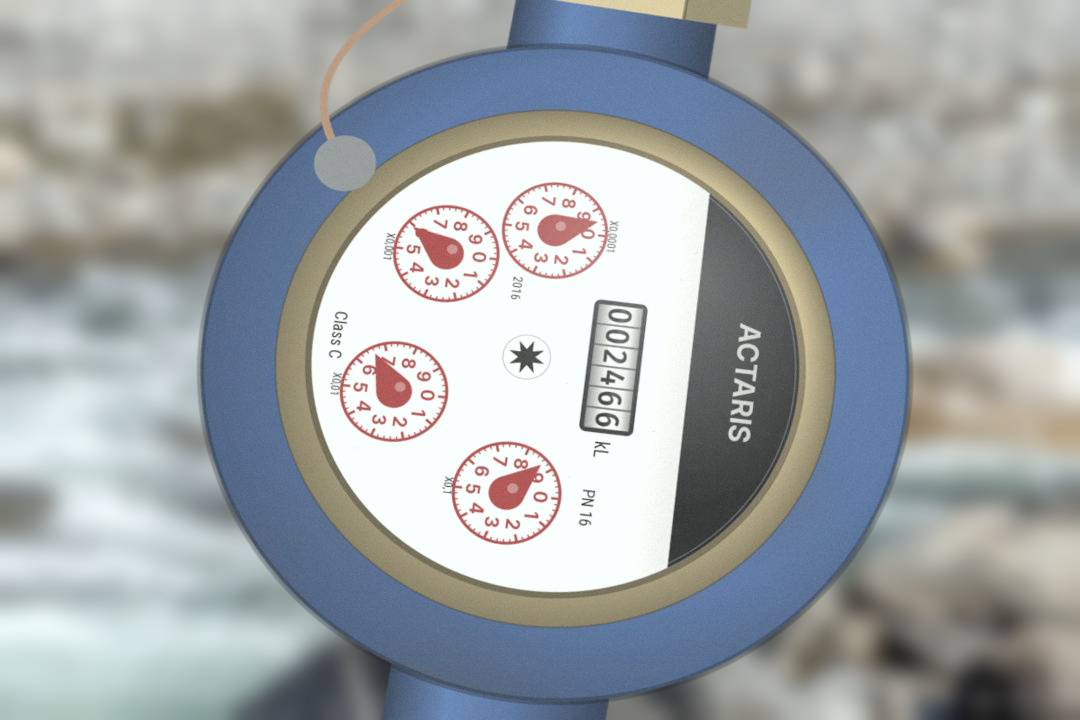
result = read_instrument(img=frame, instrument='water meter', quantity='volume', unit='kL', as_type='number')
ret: 2466.8659 kL
